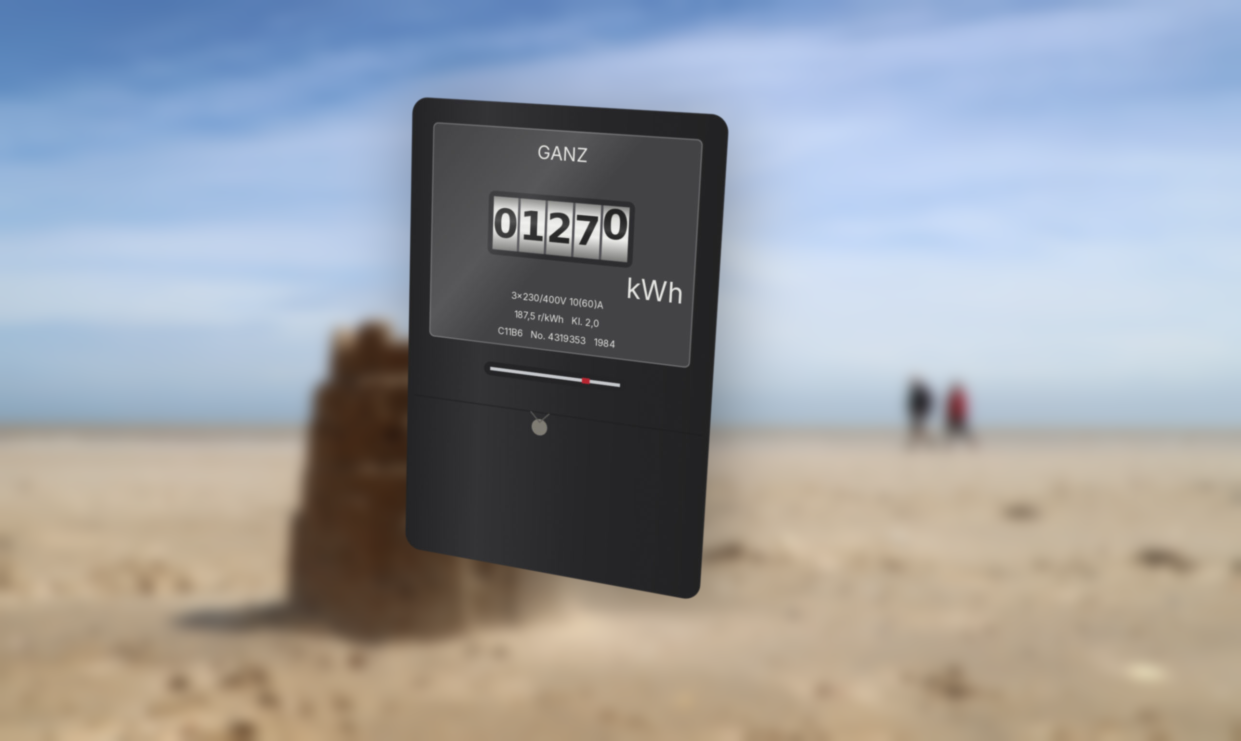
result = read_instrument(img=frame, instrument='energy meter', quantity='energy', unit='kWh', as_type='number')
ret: 1270 kWh
